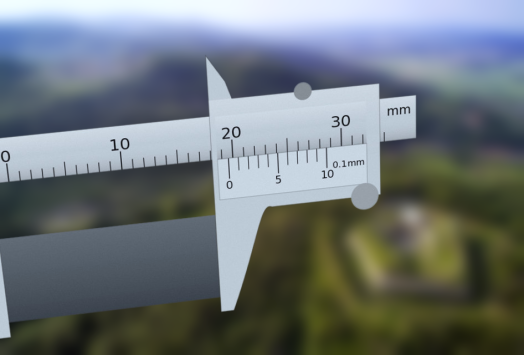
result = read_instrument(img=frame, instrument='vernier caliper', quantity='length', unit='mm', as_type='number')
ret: 19.6 mm
